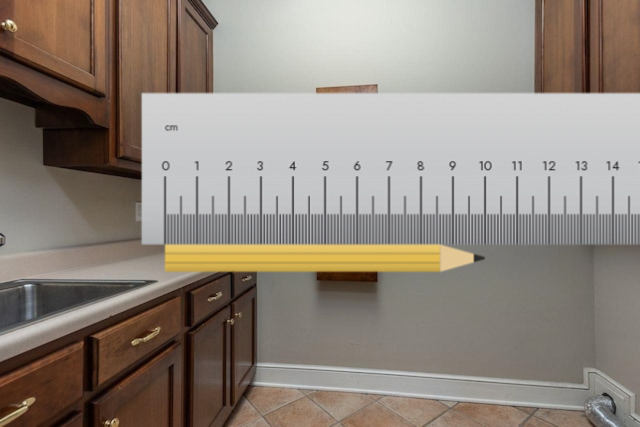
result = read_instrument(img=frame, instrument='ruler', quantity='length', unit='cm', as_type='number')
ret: 10 cm
